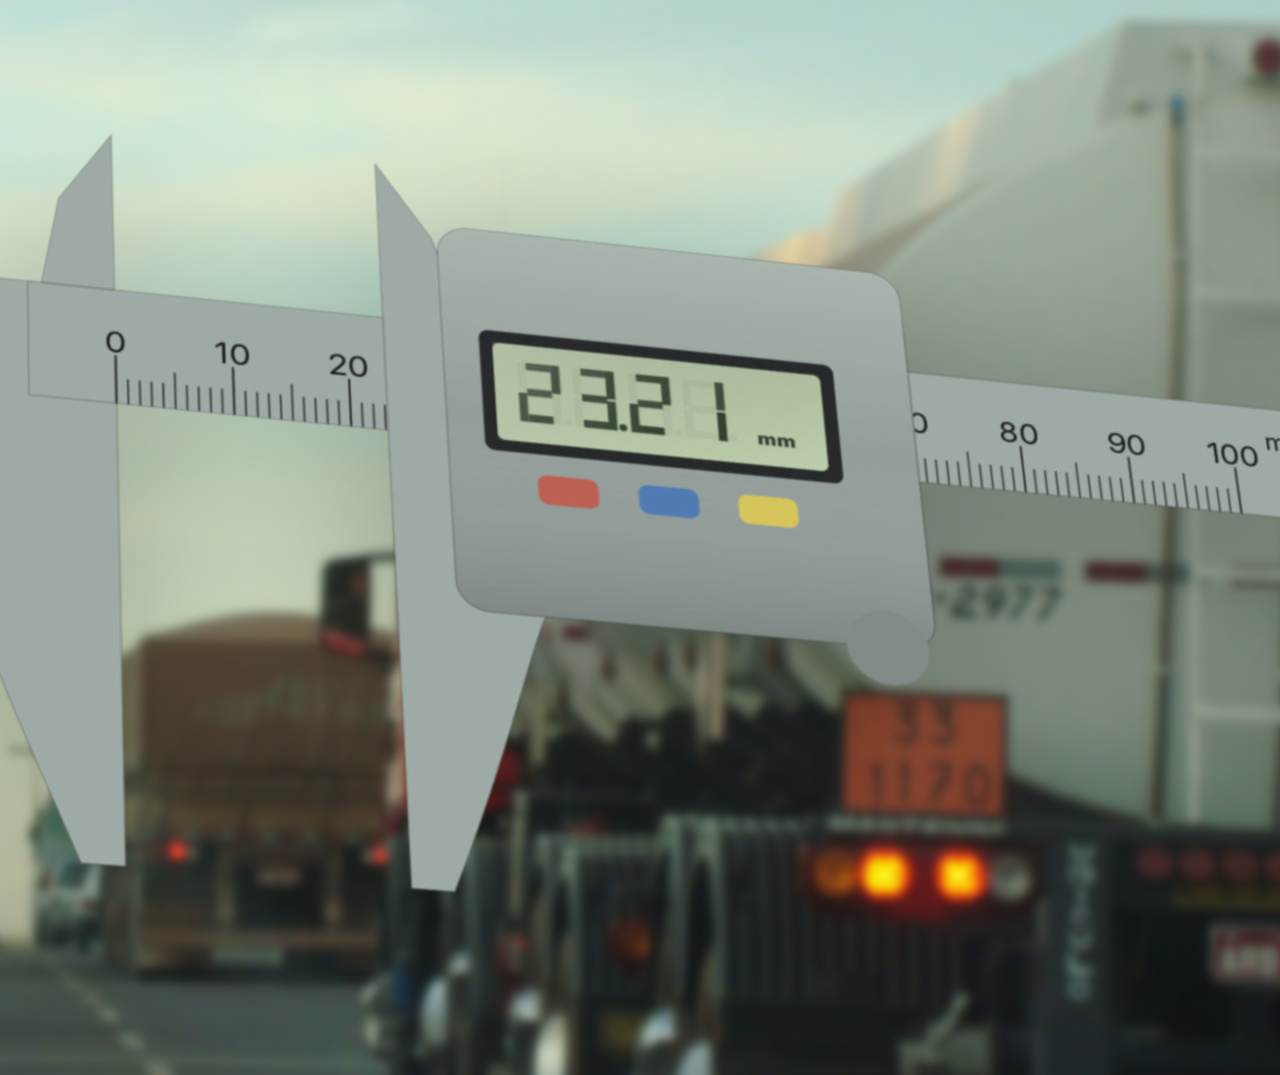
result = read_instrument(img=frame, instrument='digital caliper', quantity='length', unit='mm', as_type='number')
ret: 23.21 mm
